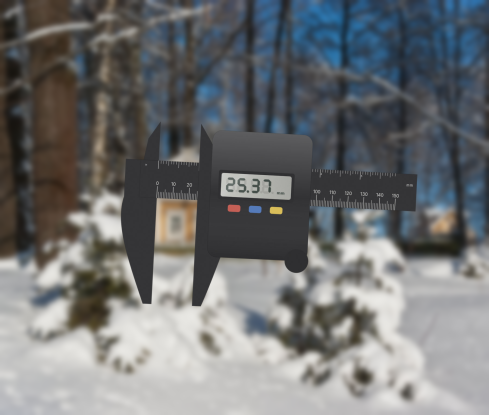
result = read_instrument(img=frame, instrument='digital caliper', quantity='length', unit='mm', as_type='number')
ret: 25.37 mm
